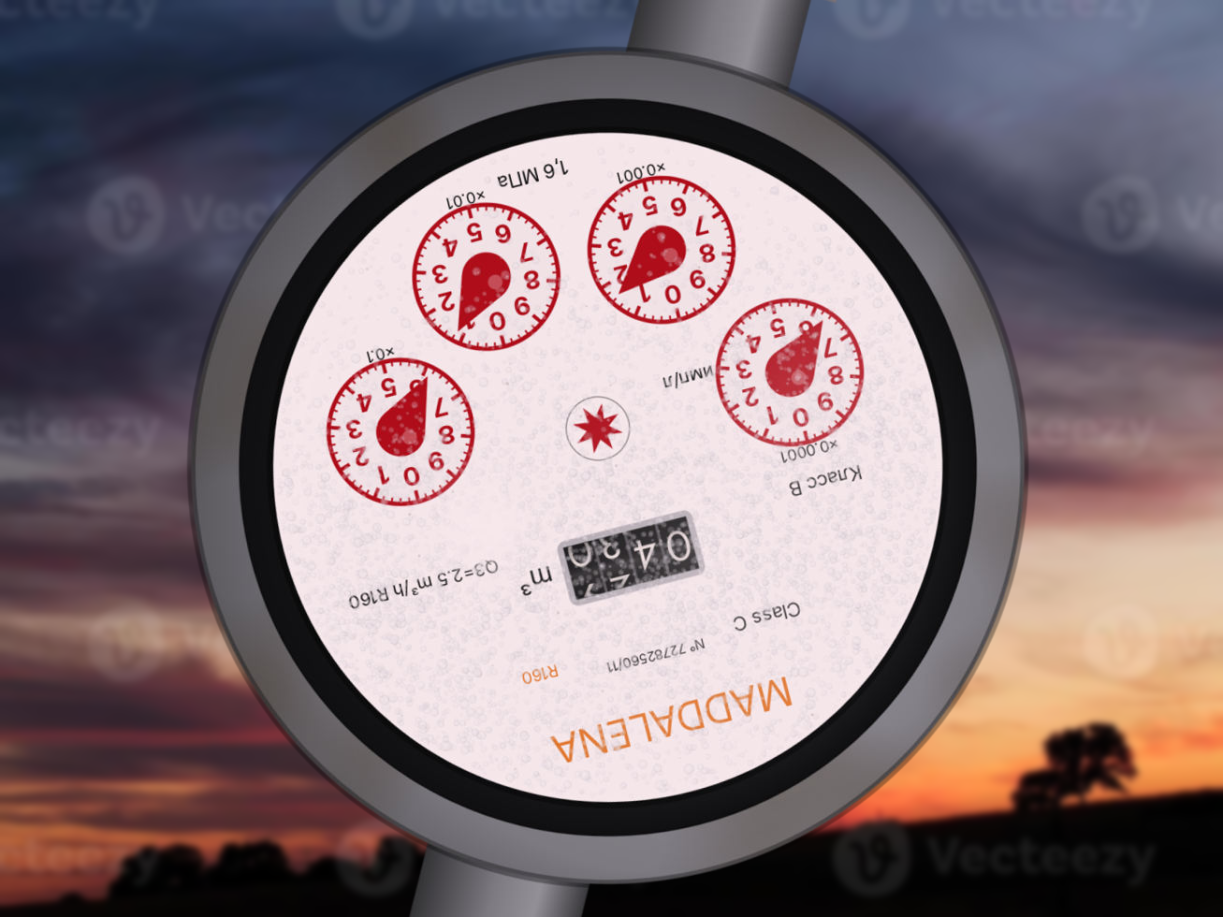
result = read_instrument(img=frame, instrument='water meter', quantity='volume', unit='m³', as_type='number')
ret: 429.6116 m³
